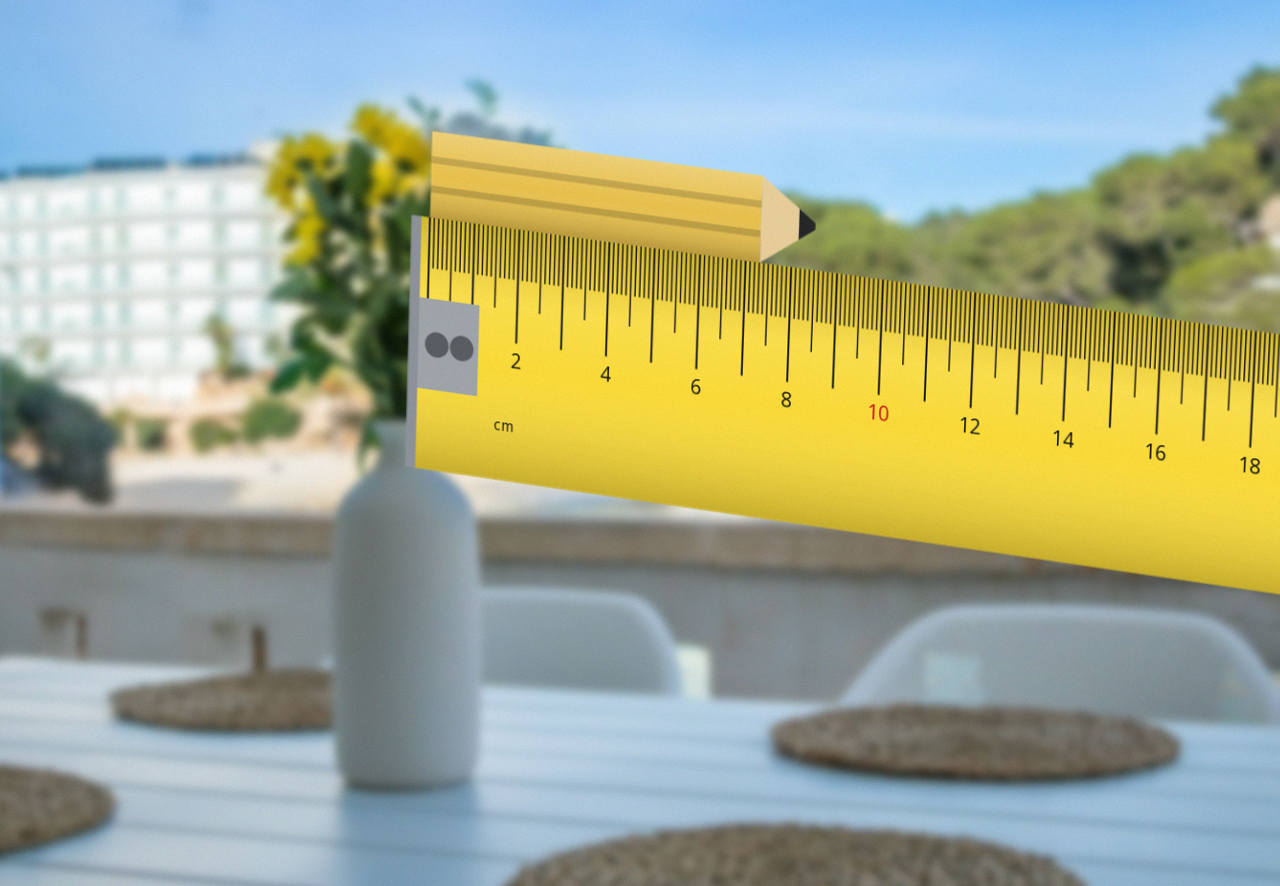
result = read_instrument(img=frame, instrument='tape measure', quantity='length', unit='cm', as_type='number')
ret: 8.5 cm
